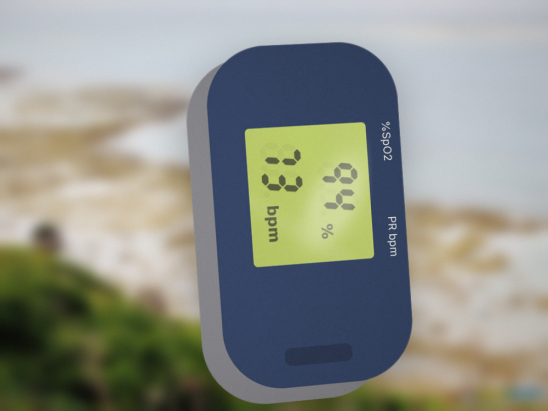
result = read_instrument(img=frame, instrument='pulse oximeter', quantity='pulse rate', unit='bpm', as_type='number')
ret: 73 bpm
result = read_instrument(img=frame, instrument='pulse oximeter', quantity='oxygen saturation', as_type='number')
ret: 94 %
